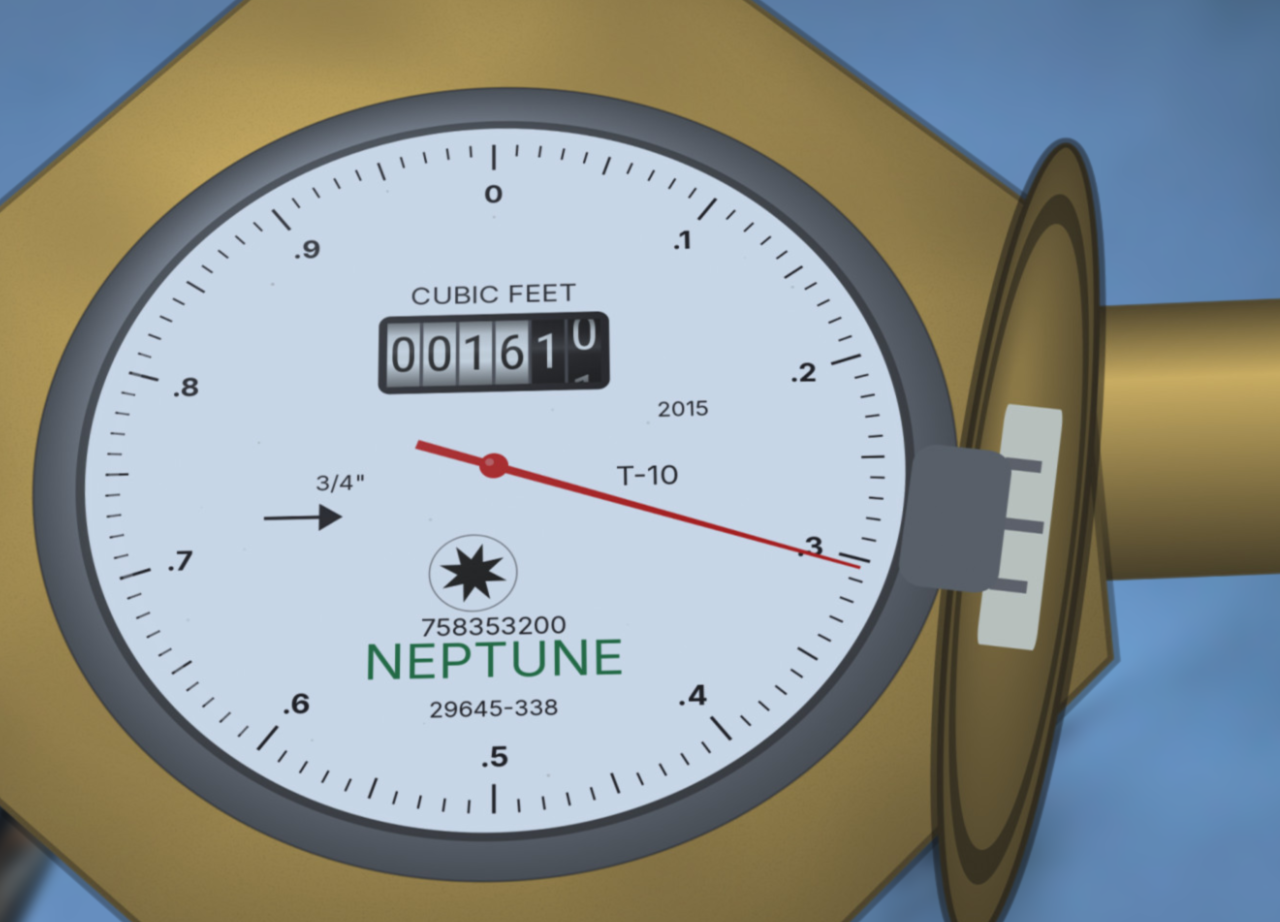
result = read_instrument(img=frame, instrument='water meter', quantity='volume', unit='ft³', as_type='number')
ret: 1610.30 ft³
